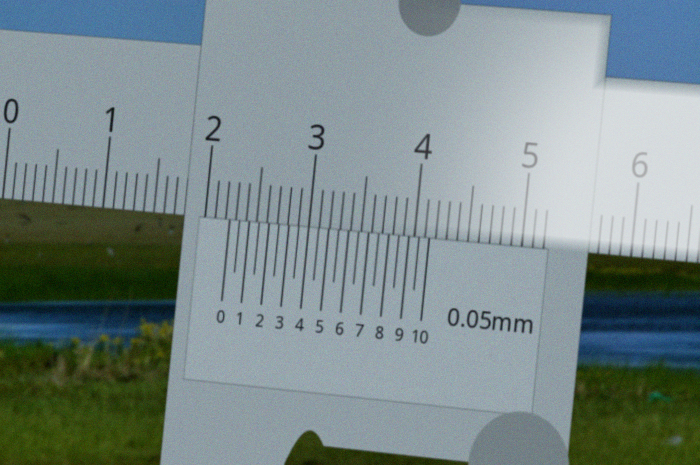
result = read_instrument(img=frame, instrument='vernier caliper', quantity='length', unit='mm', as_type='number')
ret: 22.4 mm
